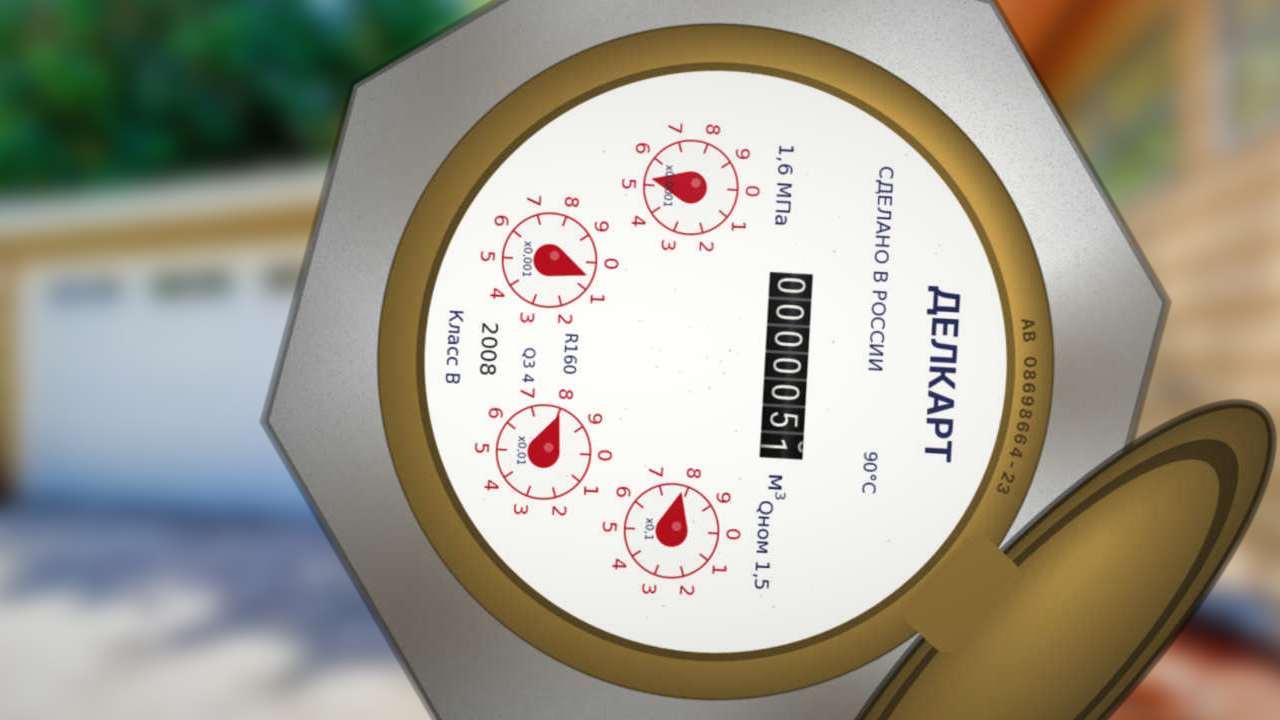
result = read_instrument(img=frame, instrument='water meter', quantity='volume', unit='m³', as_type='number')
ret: 50.7805 m³
